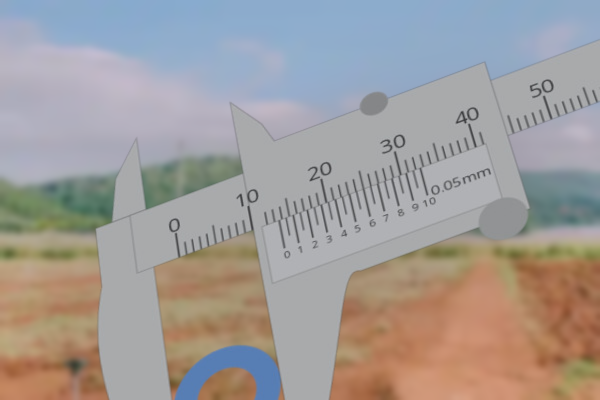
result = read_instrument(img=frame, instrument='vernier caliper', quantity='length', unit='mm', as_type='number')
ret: 13.6 mm
